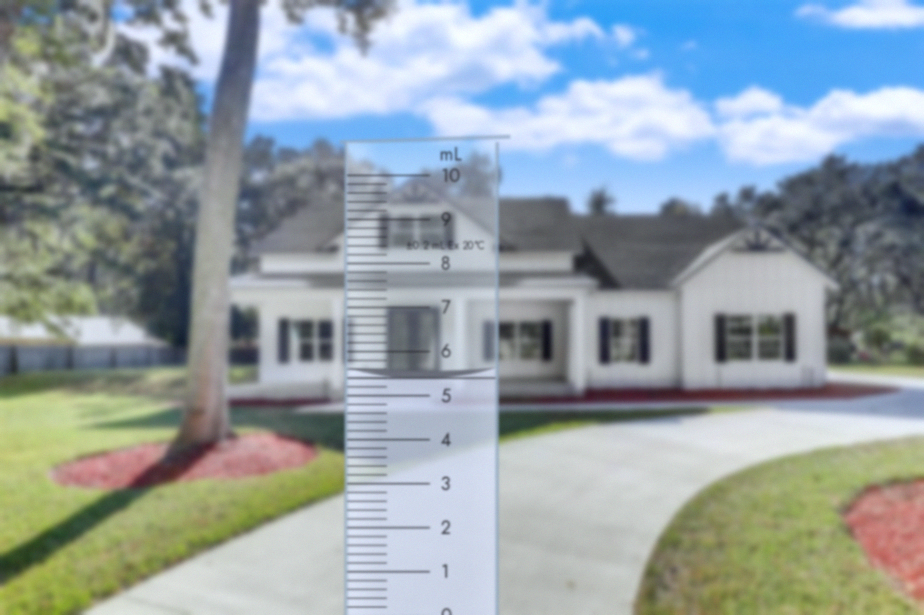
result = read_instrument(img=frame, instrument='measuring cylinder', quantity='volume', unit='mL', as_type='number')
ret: 5.4 mL
